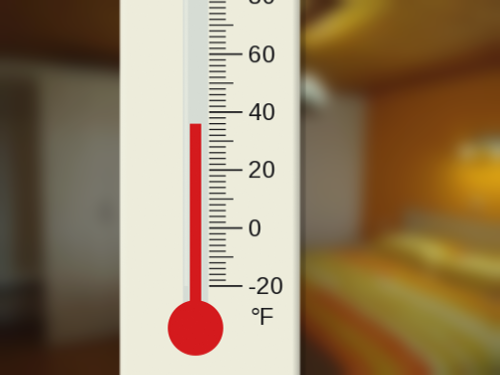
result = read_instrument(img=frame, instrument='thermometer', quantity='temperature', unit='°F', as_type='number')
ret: 36 °F
